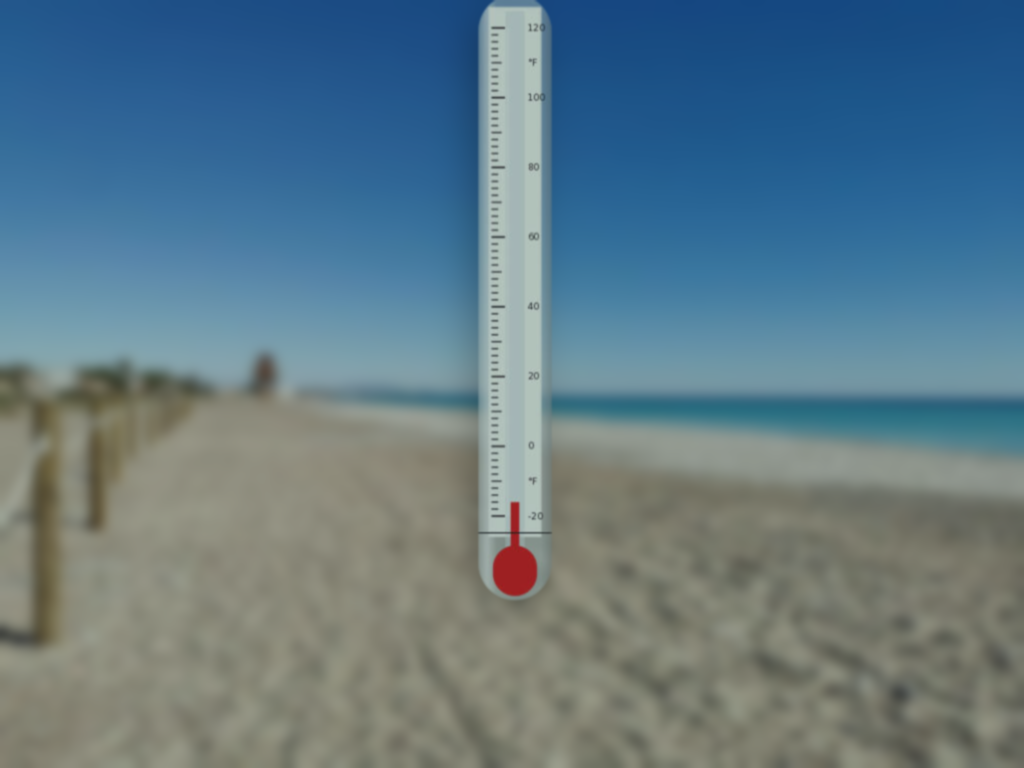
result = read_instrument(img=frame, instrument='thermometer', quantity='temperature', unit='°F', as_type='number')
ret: -16 °F
